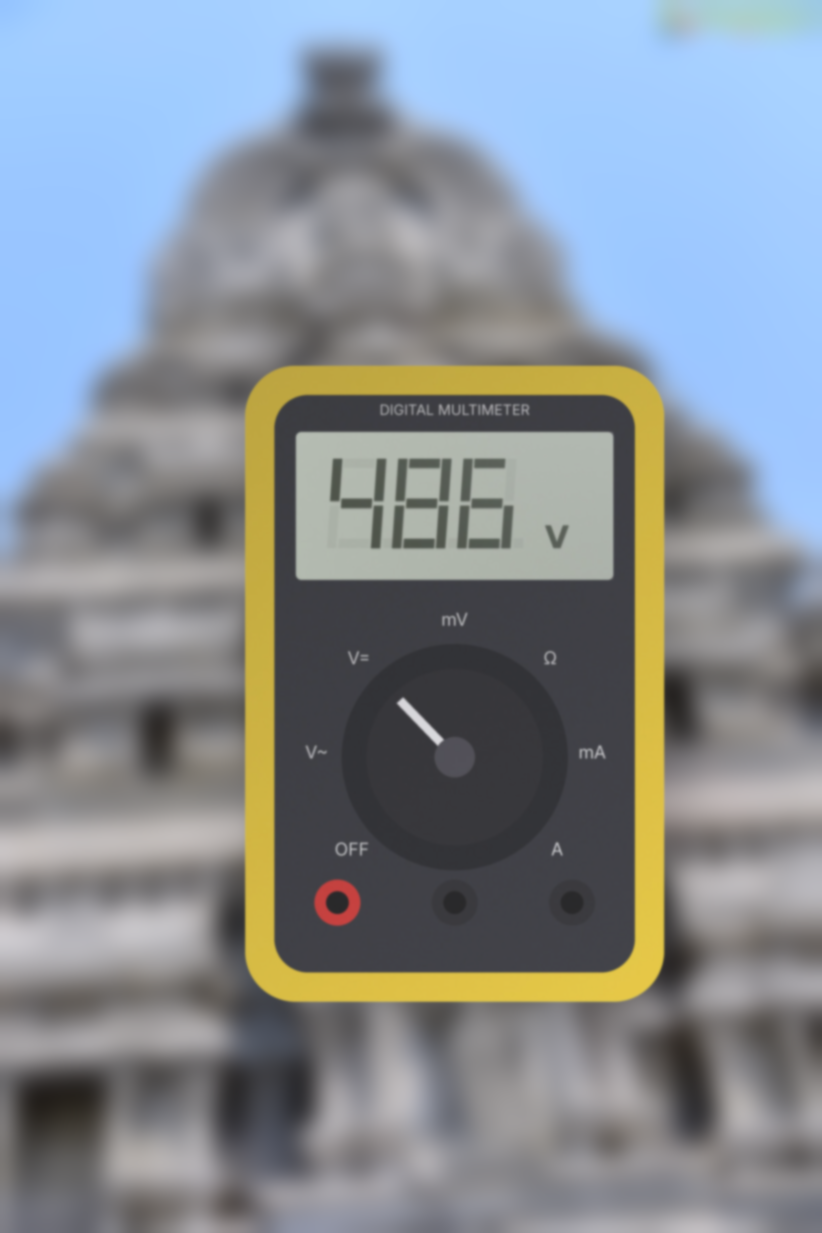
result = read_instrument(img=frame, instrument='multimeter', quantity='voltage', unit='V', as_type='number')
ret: 486 V
